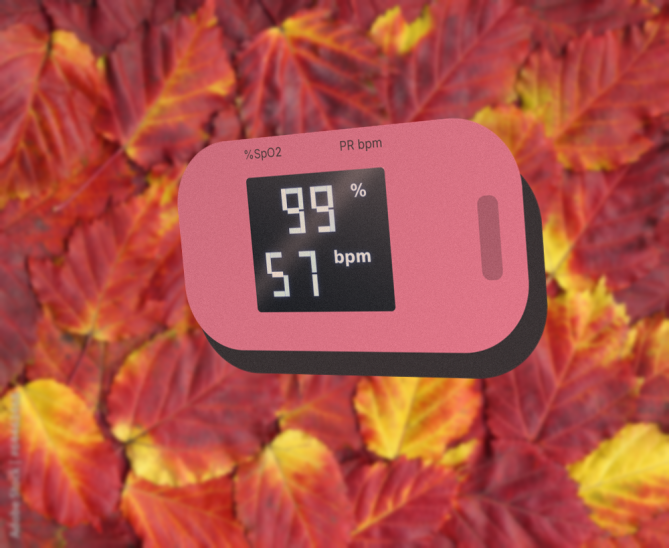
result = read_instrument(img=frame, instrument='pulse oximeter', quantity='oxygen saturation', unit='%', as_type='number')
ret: 99 %
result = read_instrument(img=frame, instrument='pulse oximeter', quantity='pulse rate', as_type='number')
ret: 57 bpm
